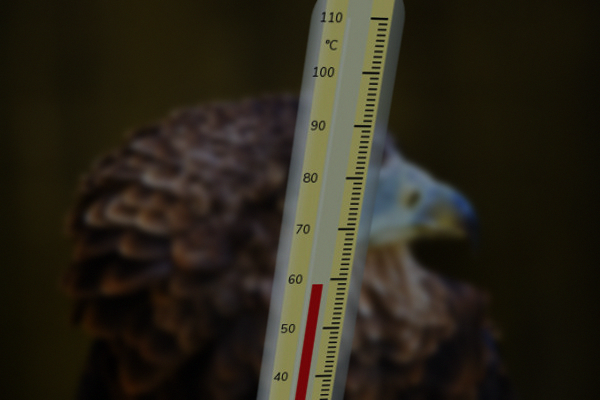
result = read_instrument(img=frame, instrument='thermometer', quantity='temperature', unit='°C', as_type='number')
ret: 59 °C
